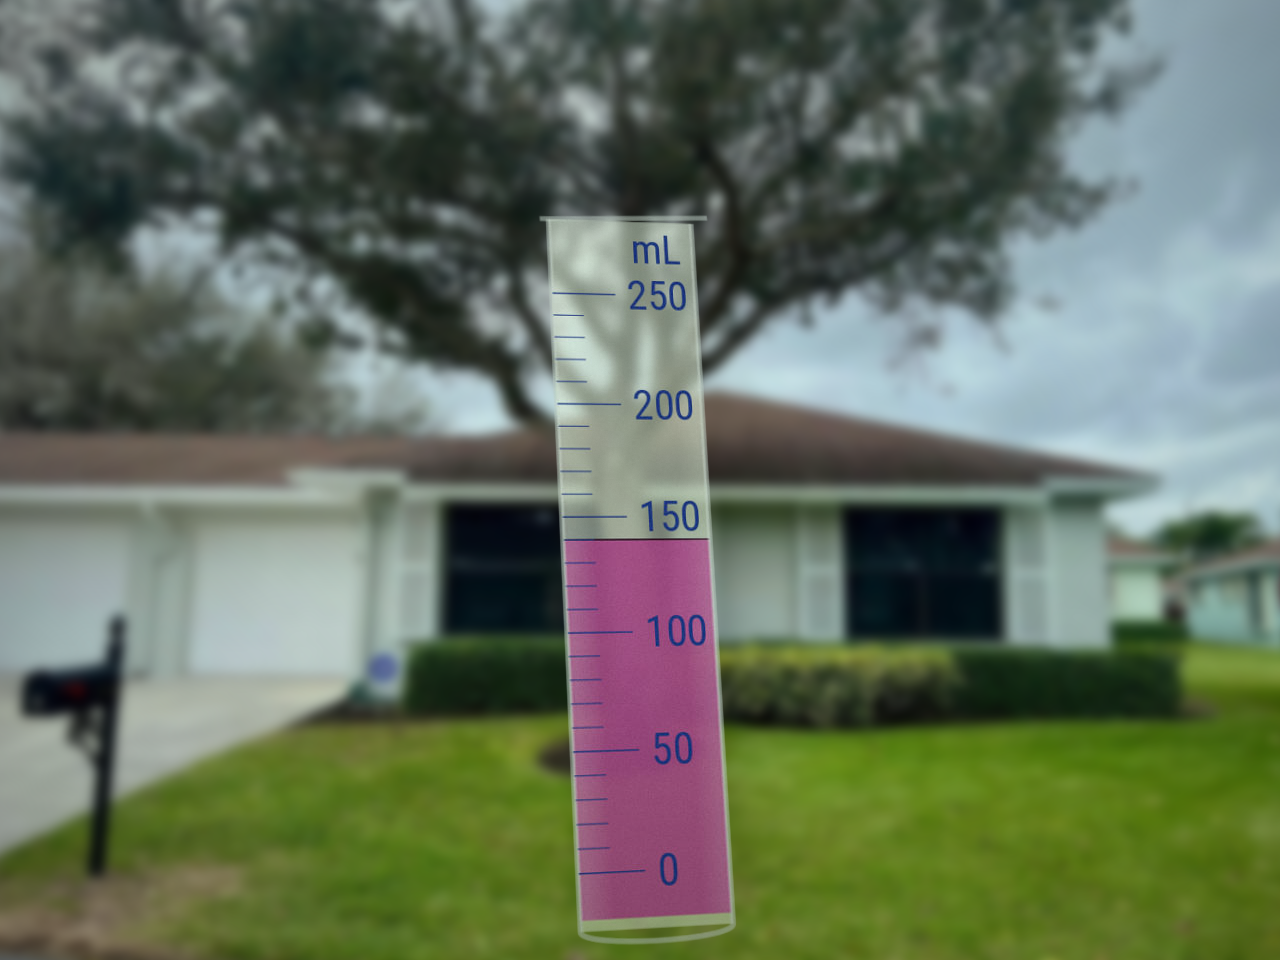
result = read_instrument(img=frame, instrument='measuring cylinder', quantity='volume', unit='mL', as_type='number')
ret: 140 mL
